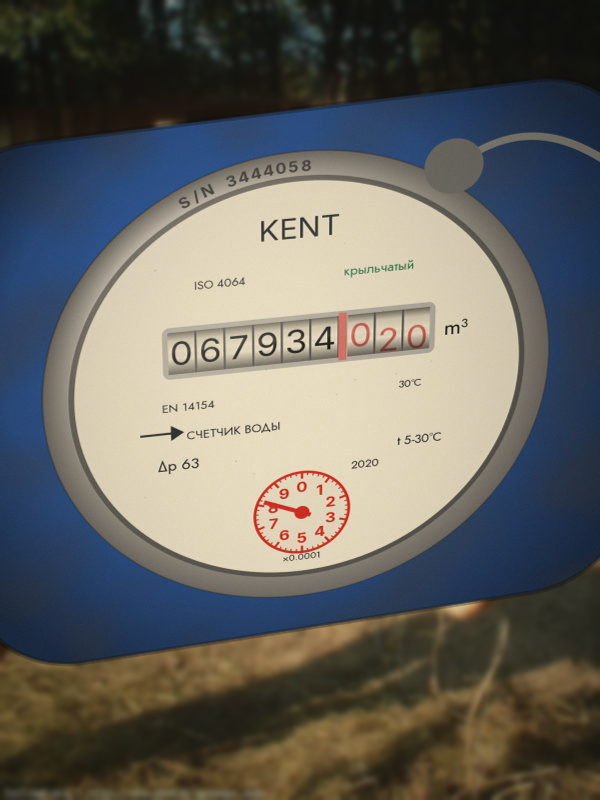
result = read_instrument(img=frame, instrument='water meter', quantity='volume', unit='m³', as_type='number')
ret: 67934.0198 m³
